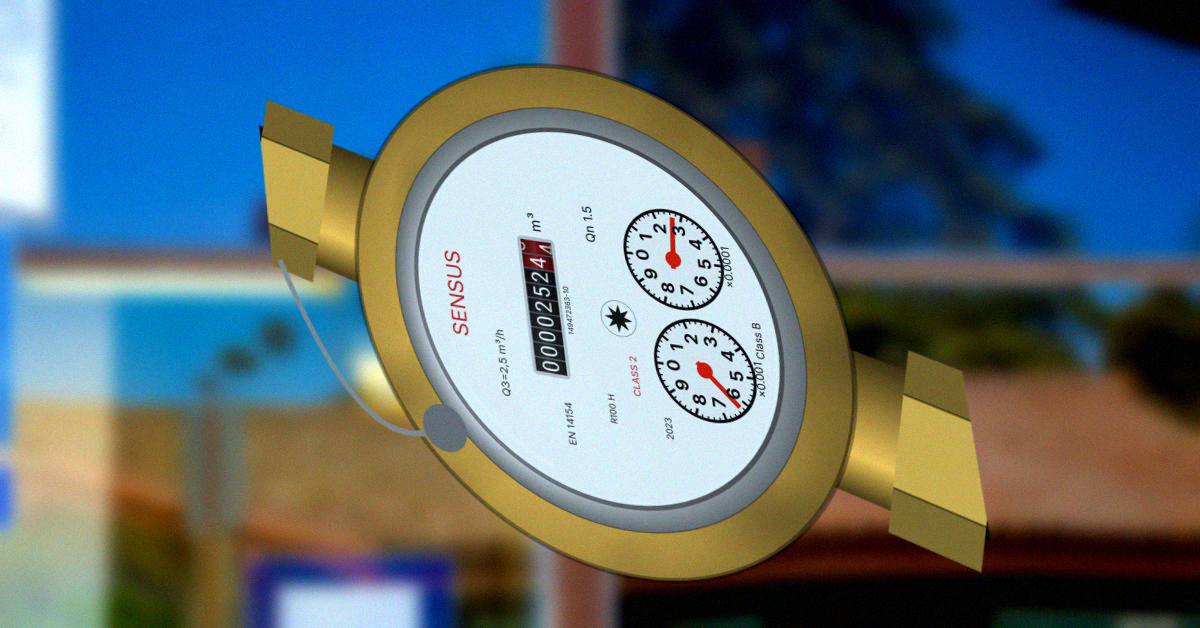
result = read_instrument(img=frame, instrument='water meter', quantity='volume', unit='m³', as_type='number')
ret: 252.4362 m³
